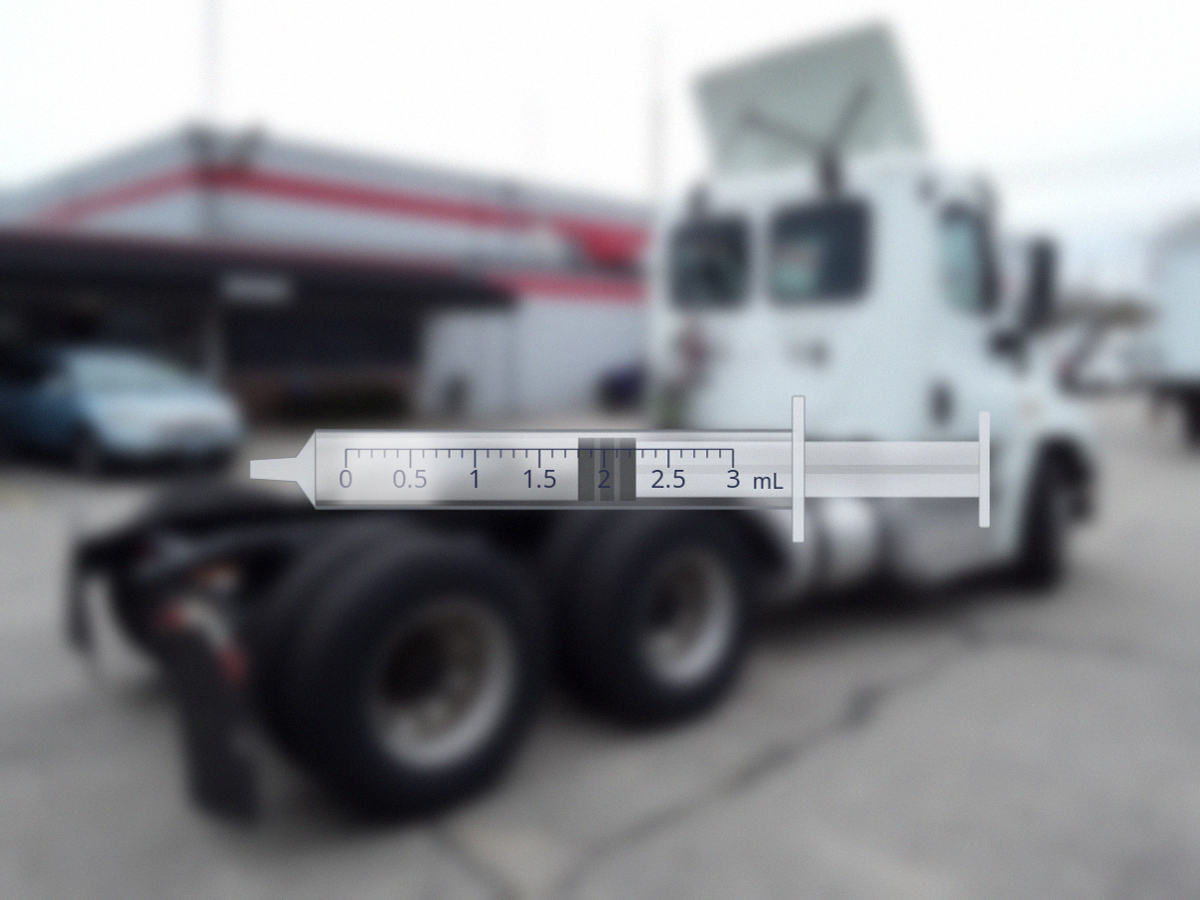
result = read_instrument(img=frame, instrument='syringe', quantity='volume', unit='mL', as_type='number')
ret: 1.8 mL
